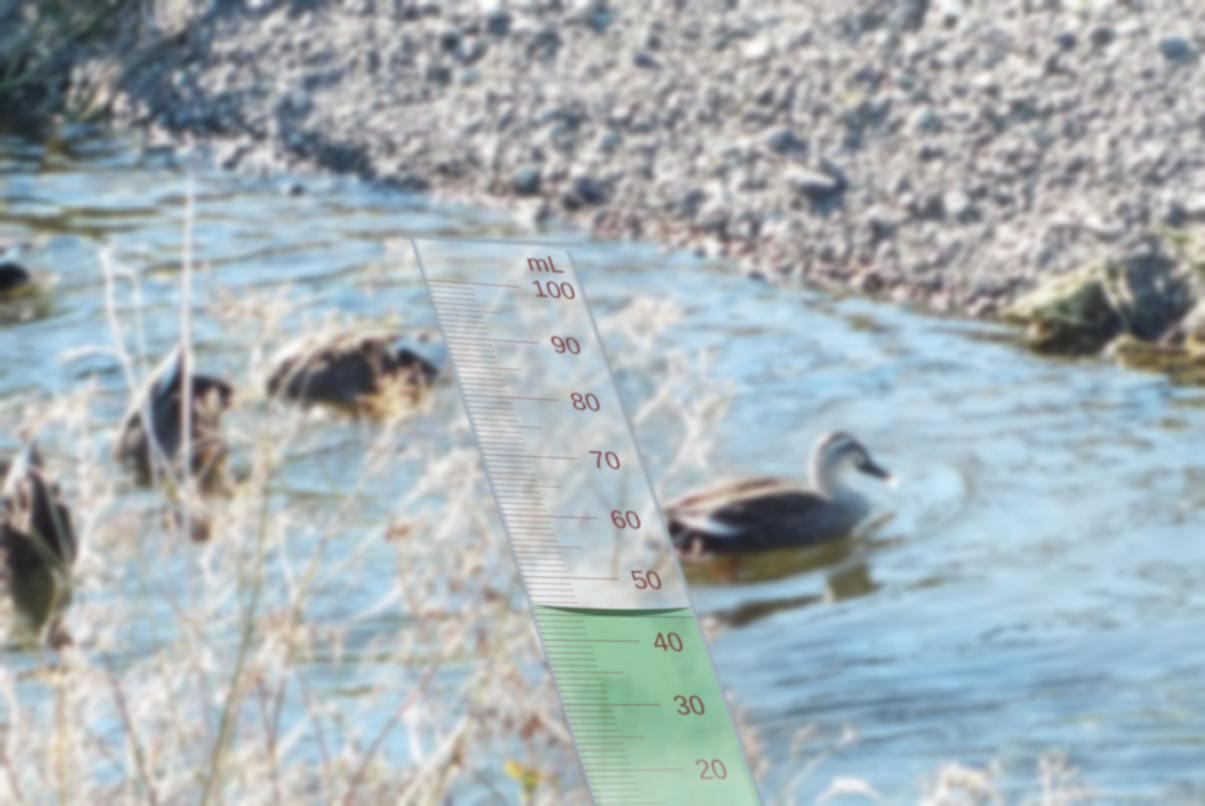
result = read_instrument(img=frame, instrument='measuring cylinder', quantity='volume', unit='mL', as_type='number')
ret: 44 mL
